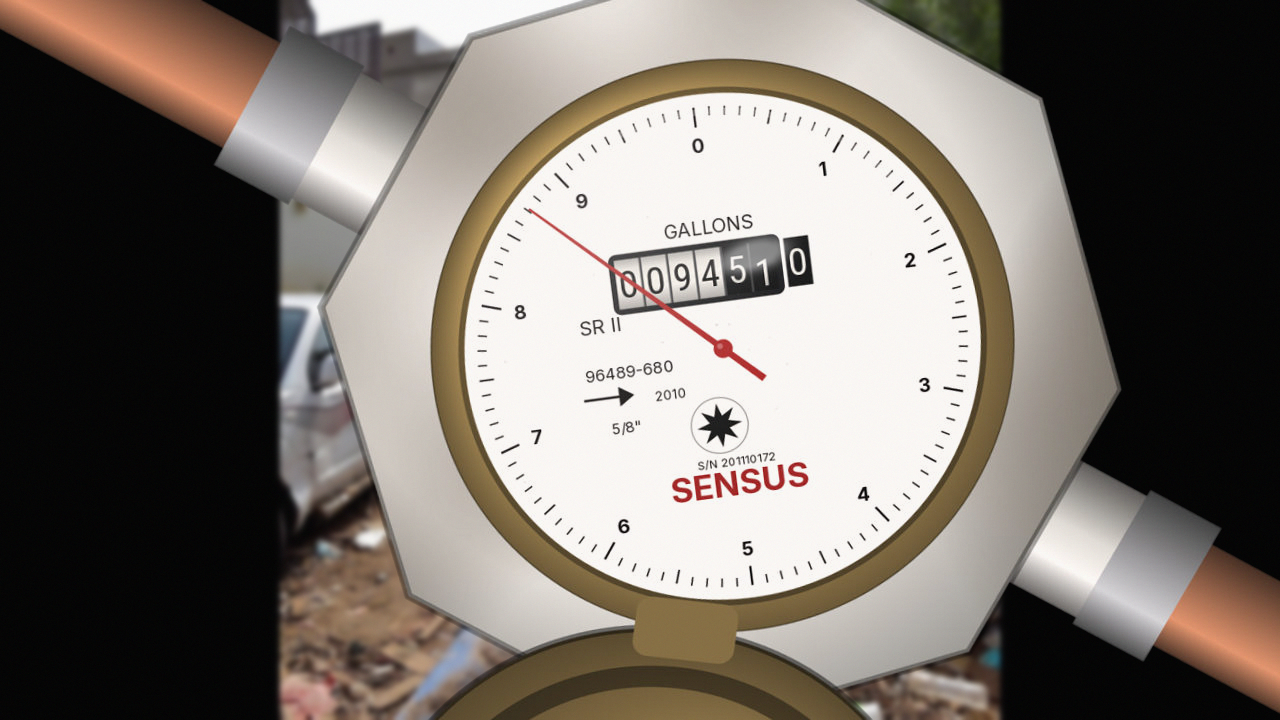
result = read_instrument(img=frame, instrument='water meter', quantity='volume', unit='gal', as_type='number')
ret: 94508.7 gal
